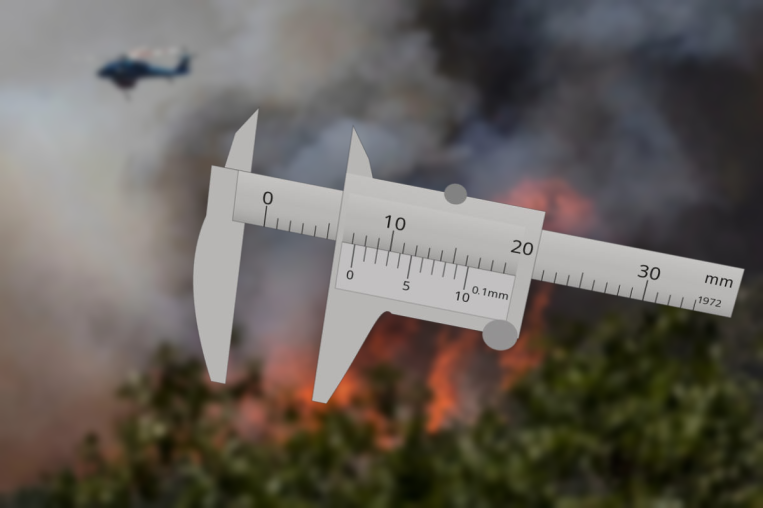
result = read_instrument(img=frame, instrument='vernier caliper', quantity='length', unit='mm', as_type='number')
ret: 7.2 mm
